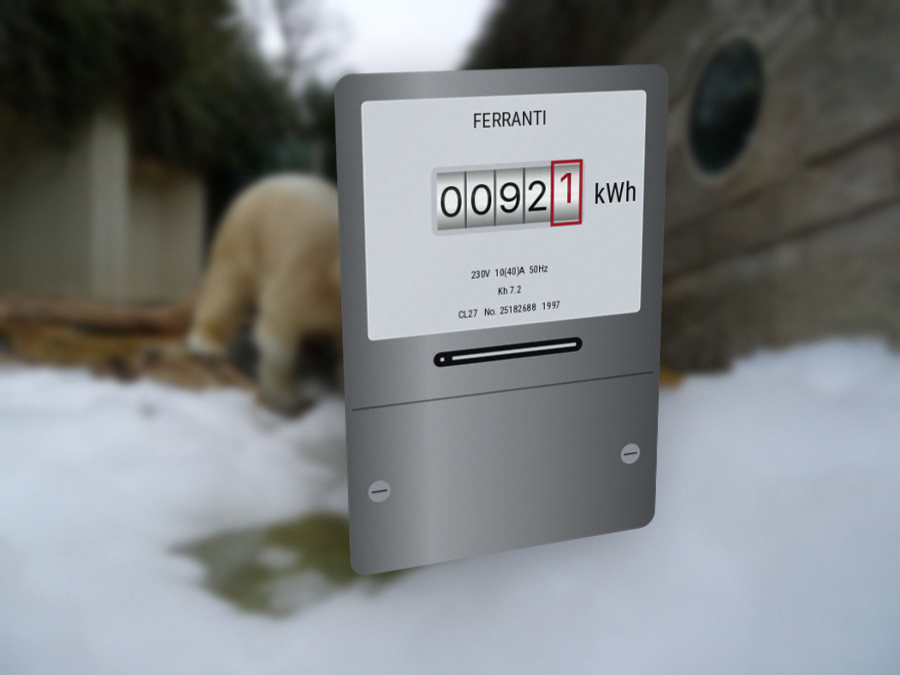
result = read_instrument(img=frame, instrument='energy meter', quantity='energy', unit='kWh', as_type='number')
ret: 92.1 kWh
